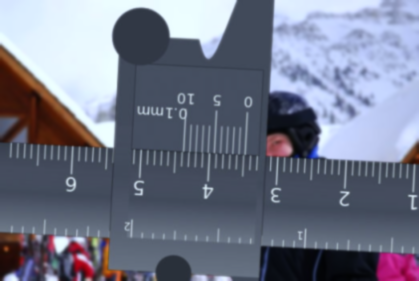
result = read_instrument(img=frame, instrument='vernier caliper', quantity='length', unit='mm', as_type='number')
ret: 34.8 mm
